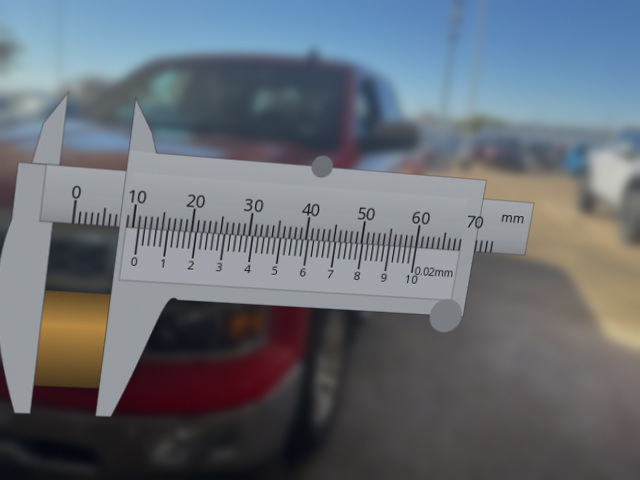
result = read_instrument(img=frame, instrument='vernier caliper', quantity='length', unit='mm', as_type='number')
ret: 11.0 mm
